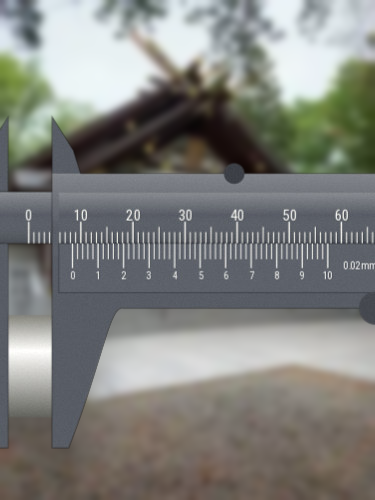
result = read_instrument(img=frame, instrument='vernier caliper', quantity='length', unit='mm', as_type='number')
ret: 8.4 mm
